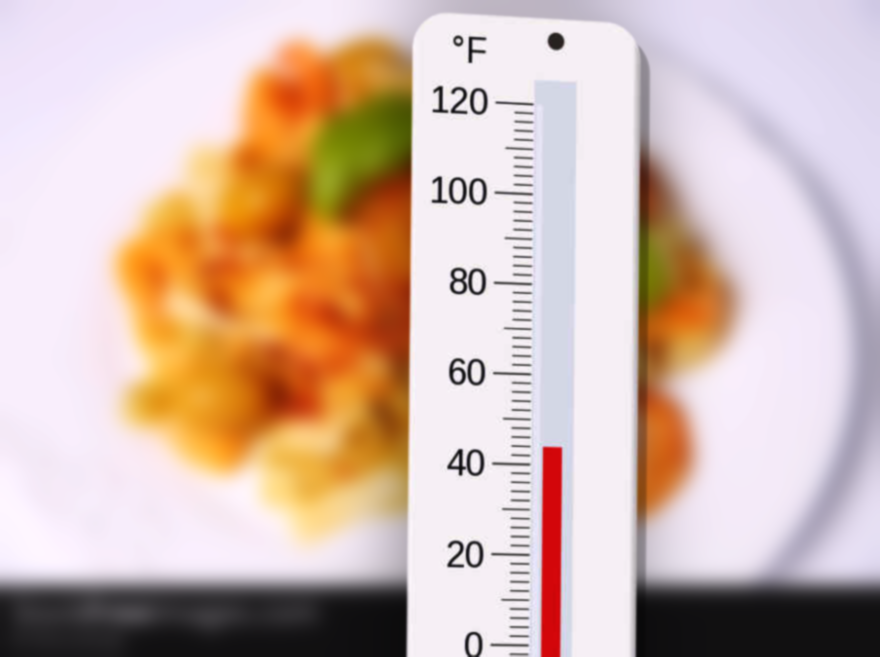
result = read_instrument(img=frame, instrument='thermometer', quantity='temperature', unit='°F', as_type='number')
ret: 44 °F
